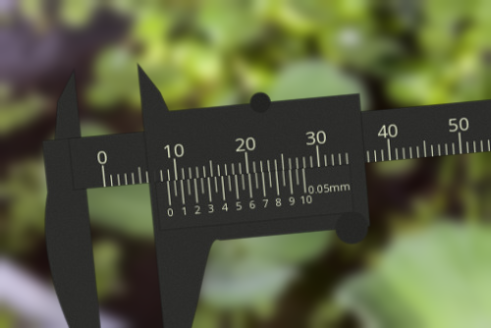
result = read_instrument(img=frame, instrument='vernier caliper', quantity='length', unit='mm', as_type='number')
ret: 8.8 mm
